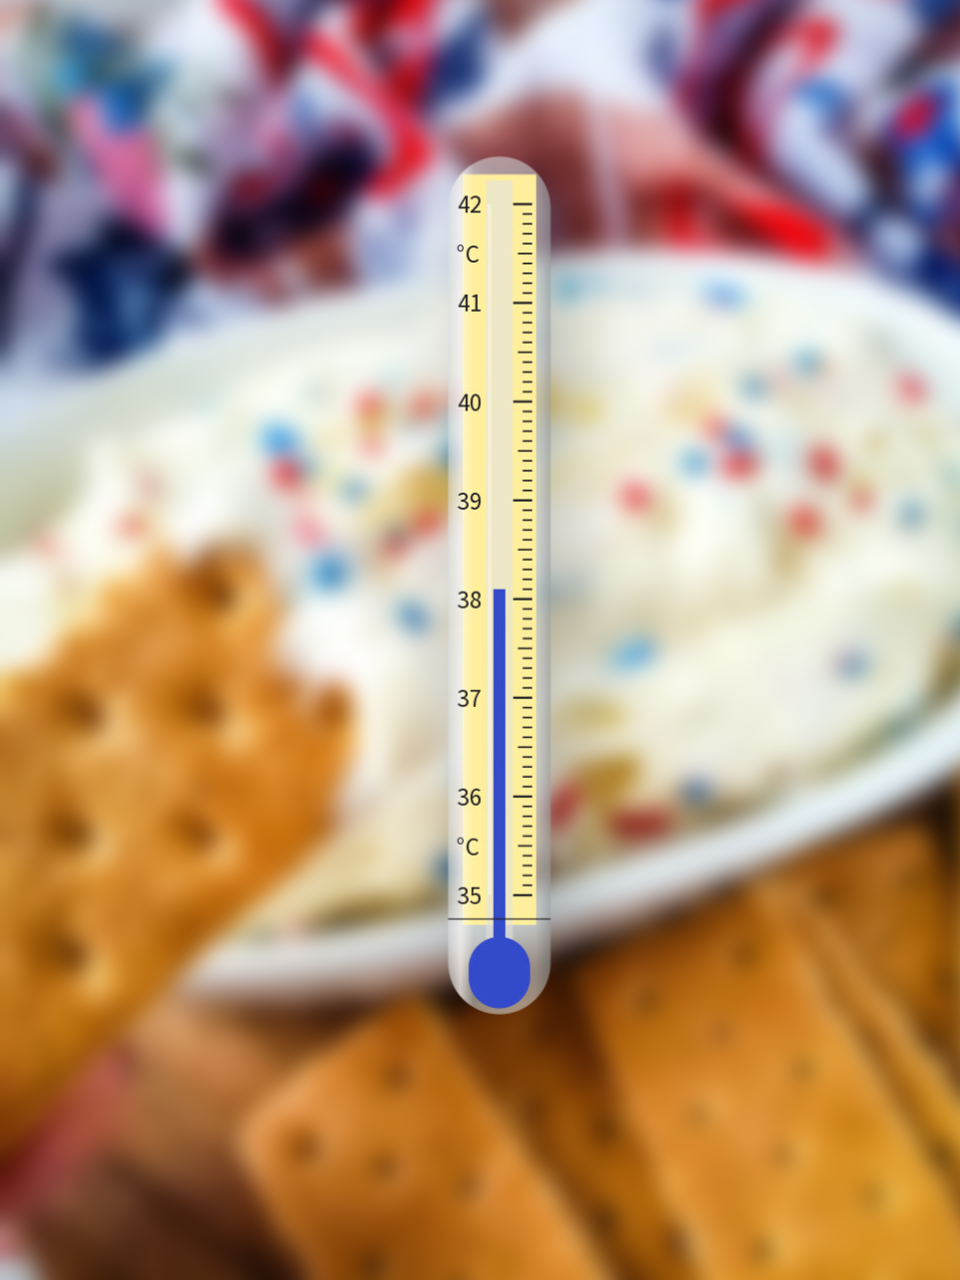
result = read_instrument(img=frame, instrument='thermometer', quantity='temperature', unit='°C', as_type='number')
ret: 38.1 °C
